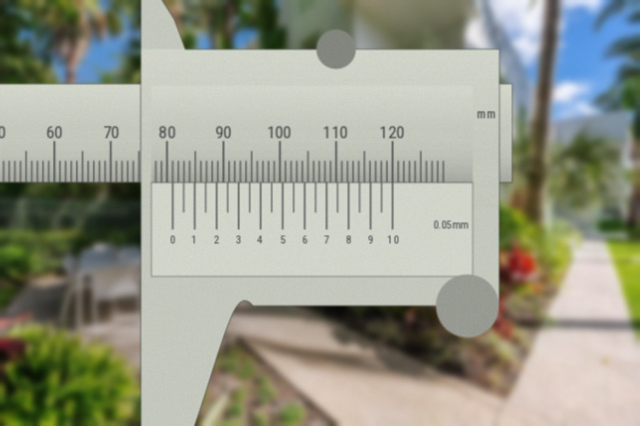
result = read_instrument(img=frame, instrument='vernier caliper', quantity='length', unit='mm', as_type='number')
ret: 81.0 mm
